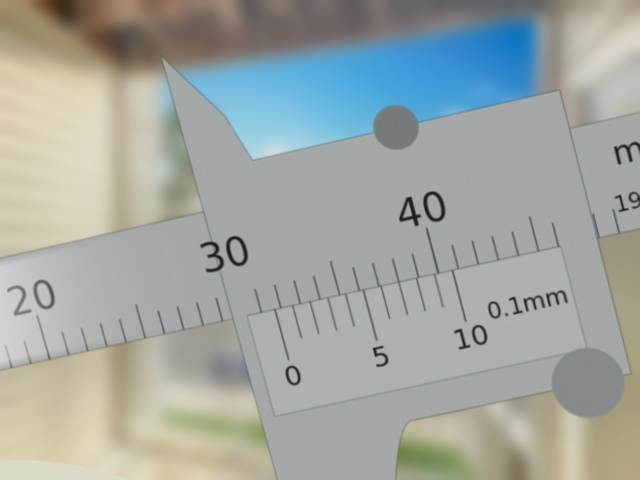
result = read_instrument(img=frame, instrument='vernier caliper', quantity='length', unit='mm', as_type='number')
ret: 31.7 mm
